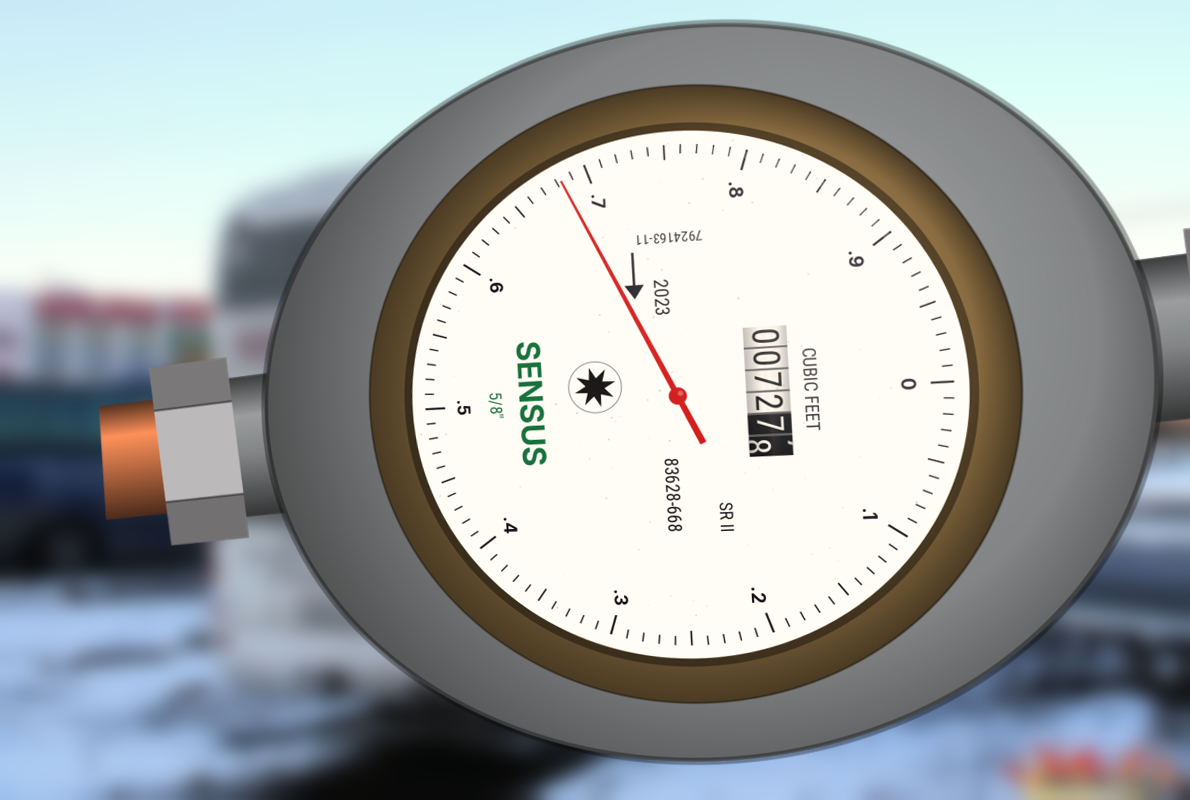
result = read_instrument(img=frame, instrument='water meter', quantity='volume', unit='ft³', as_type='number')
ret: 7277.68 ft³
